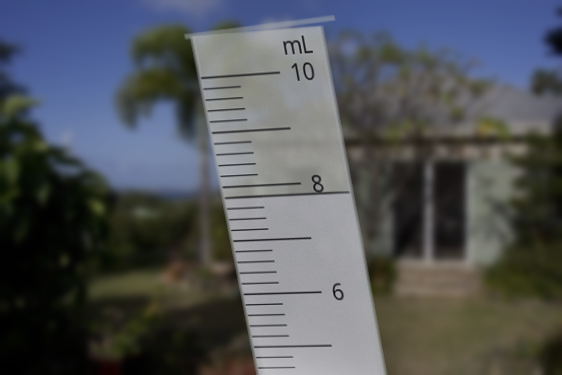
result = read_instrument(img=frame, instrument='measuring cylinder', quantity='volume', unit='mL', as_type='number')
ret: 7.8 mL
